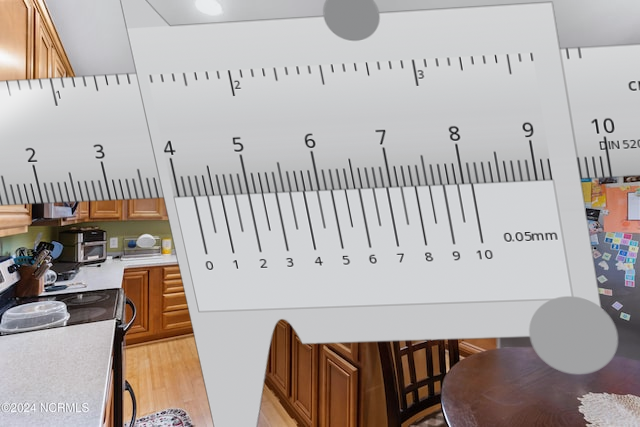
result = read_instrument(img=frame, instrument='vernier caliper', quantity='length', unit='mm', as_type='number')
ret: 42.2 mm
